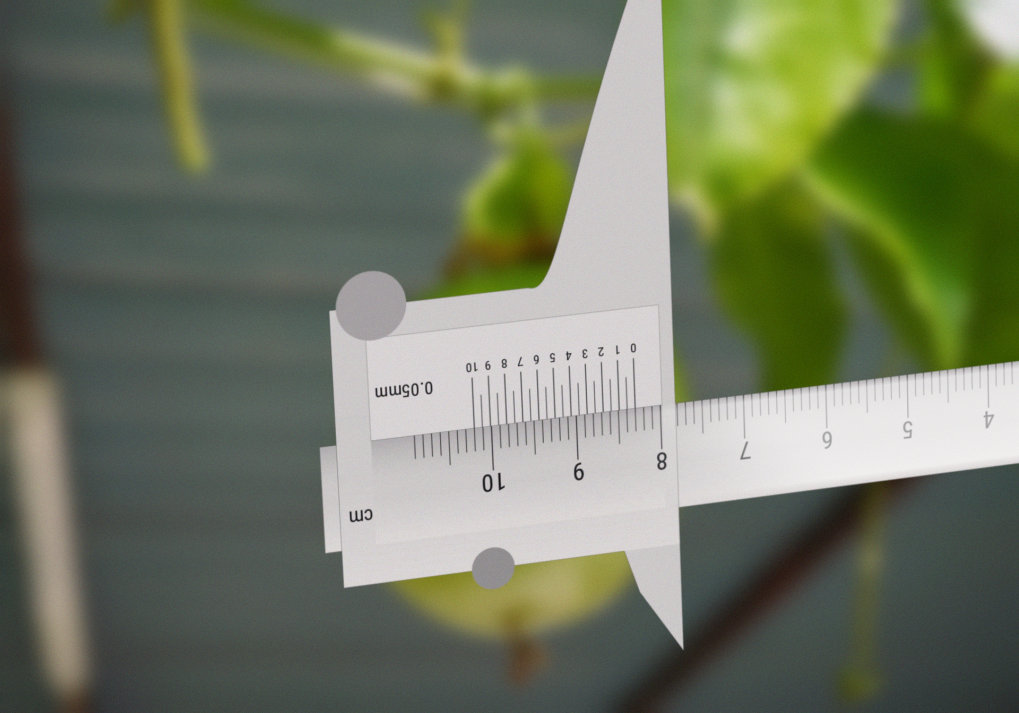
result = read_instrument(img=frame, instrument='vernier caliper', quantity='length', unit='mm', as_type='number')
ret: 83.0 mm
